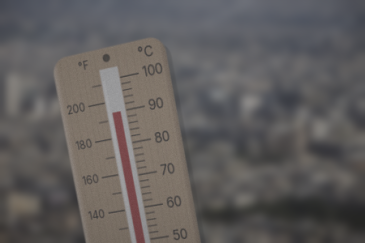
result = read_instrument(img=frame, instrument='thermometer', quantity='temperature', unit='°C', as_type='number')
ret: 90 °C
